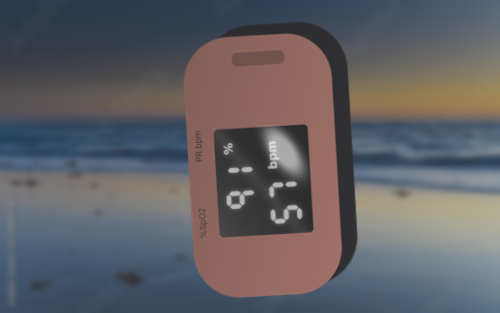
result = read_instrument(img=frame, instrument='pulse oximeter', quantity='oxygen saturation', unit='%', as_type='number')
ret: 91 %
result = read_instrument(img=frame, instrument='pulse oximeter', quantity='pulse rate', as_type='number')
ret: 57 bpm
